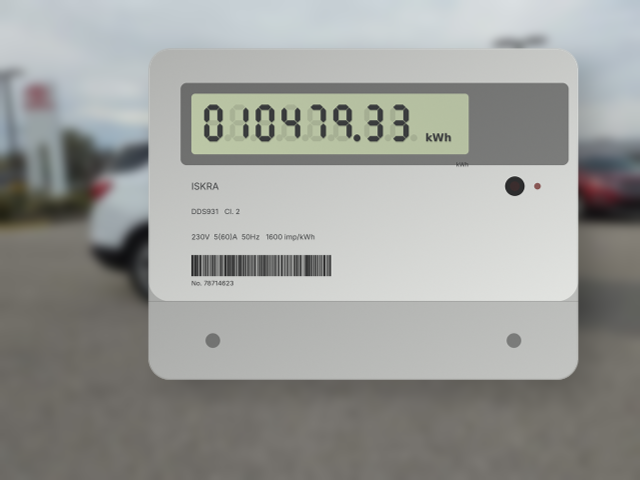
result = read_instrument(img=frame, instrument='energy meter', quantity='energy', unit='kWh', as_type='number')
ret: 10479.33 kWh
